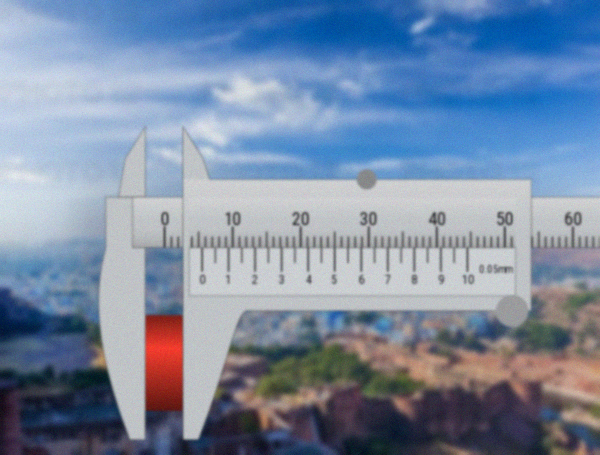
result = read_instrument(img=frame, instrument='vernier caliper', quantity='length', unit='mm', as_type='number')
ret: 5.5 mm
